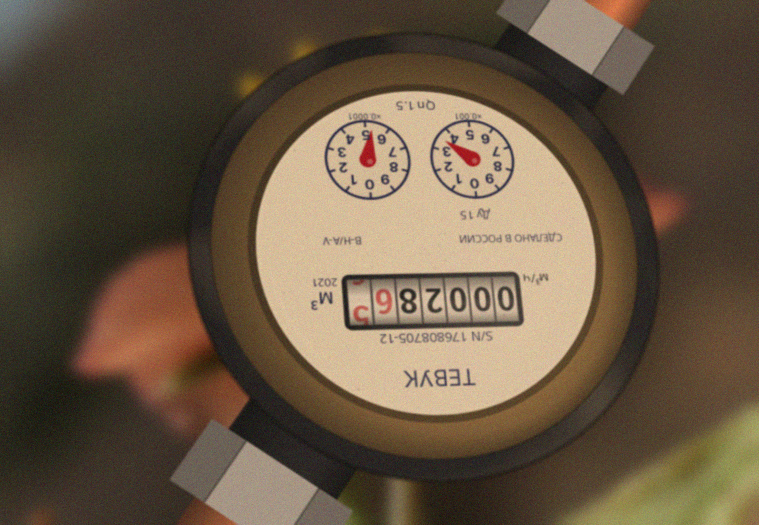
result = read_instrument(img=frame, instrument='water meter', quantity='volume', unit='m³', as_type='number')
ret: 28.6535 m³
